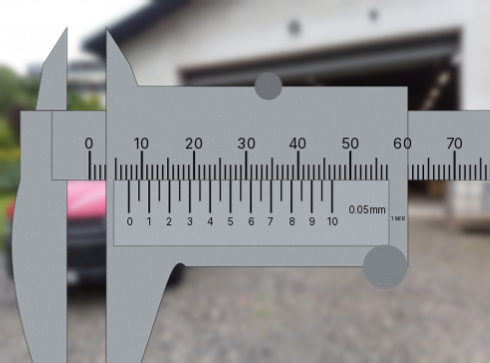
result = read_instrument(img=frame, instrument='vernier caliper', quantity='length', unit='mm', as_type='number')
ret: 7.5 mm
